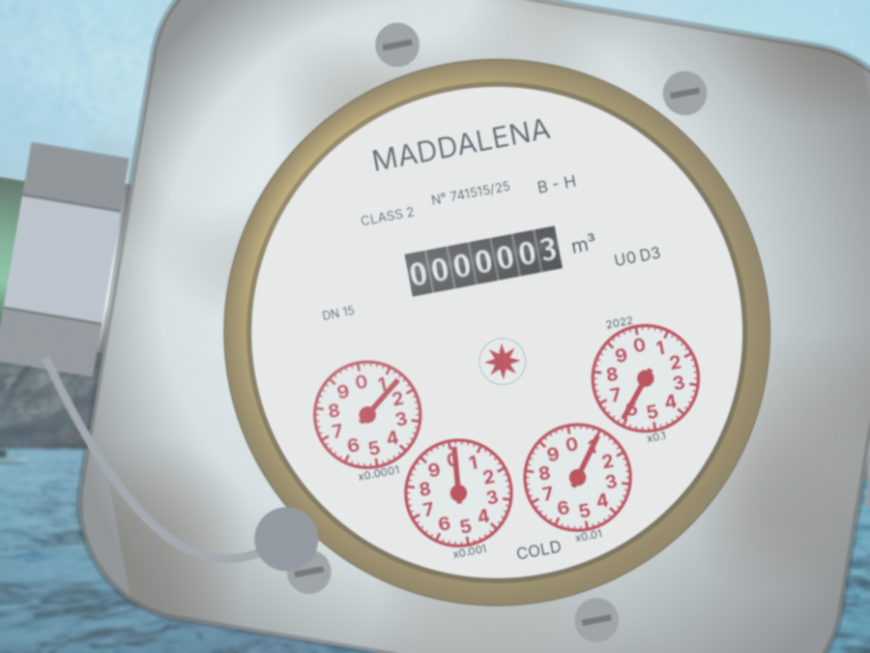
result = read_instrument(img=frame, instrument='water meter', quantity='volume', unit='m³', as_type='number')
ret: 3.6101 m³
